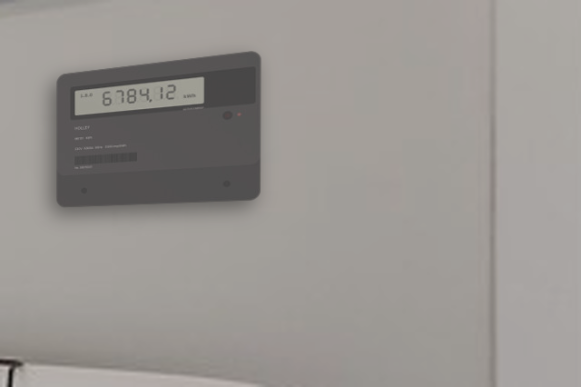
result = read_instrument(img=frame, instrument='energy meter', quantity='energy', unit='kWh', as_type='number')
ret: 6784.12 kWh
